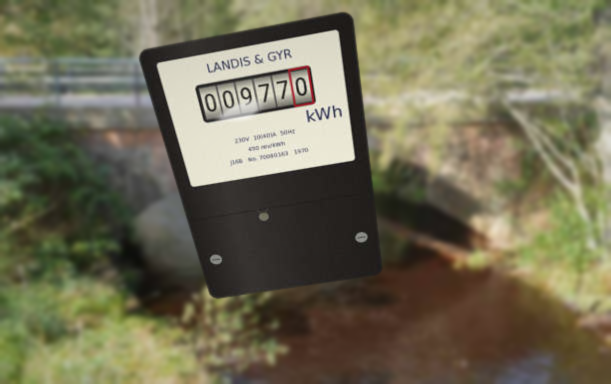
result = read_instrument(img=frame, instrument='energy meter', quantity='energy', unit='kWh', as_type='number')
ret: 977.0 kWh
